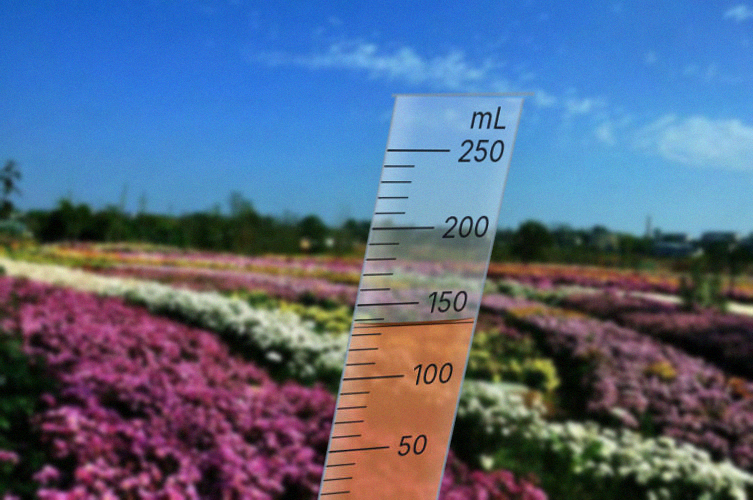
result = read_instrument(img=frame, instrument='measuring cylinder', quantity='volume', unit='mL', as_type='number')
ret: 135 mL
